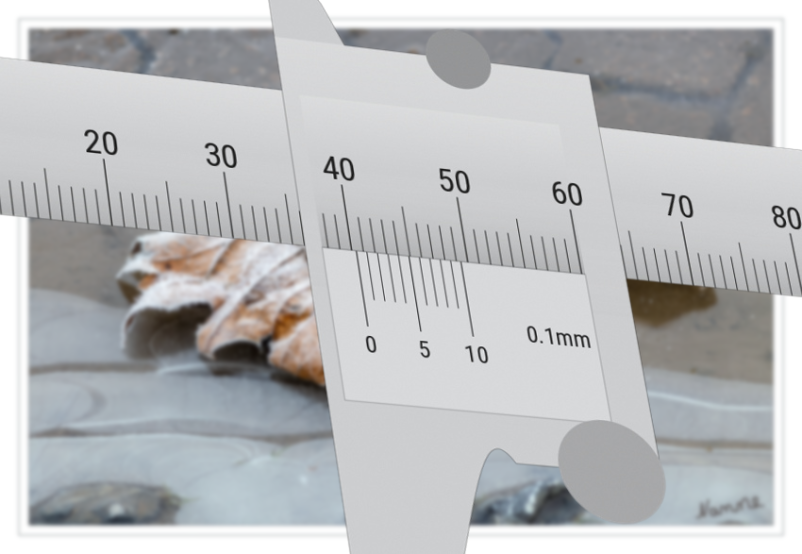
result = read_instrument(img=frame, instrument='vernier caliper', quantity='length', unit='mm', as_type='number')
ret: 40.4 mm
